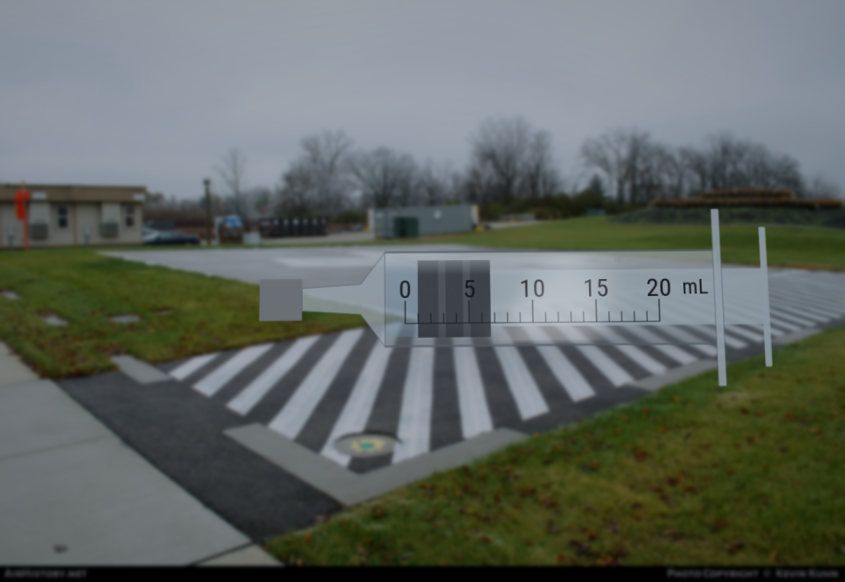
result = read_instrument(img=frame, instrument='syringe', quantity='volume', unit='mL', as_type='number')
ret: 1 mL
